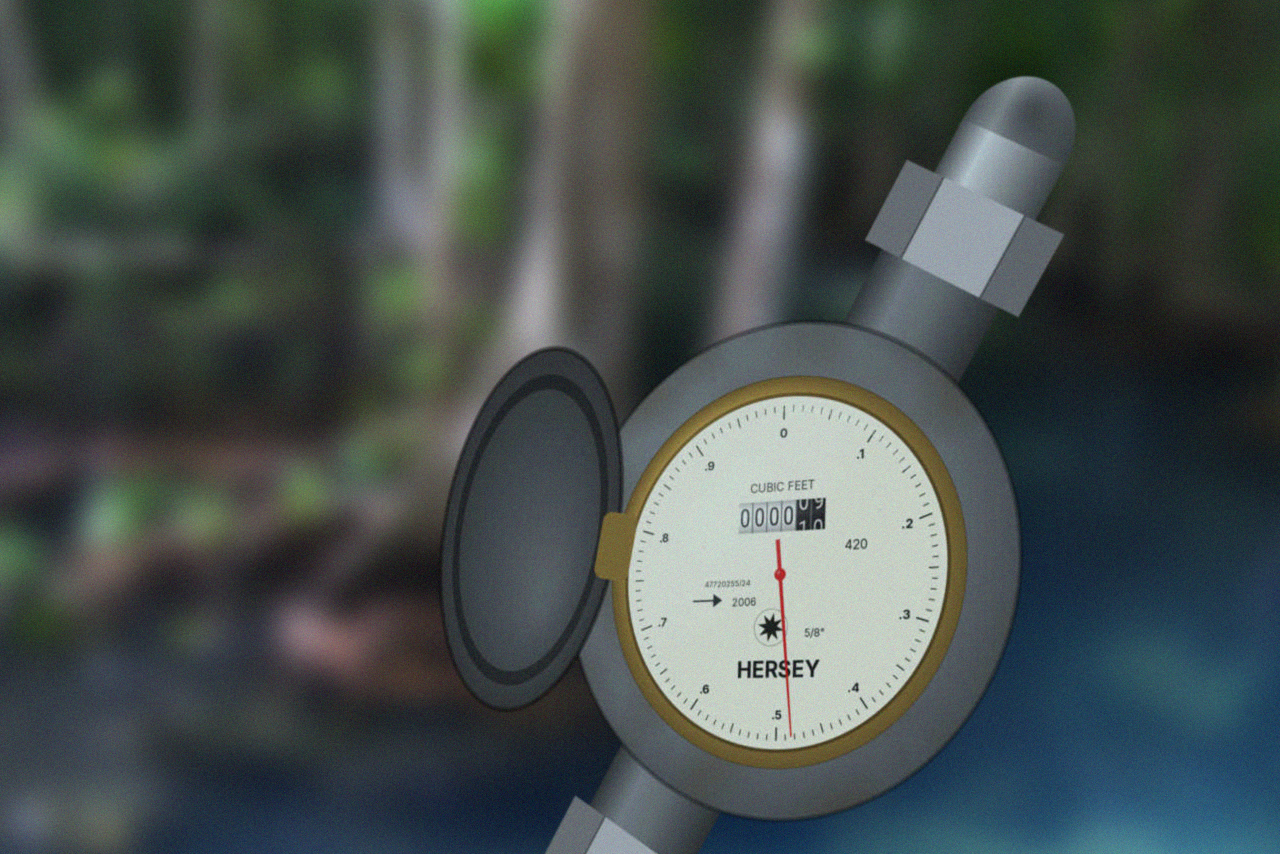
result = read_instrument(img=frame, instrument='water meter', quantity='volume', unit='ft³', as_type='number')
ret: 9.48 ft³
